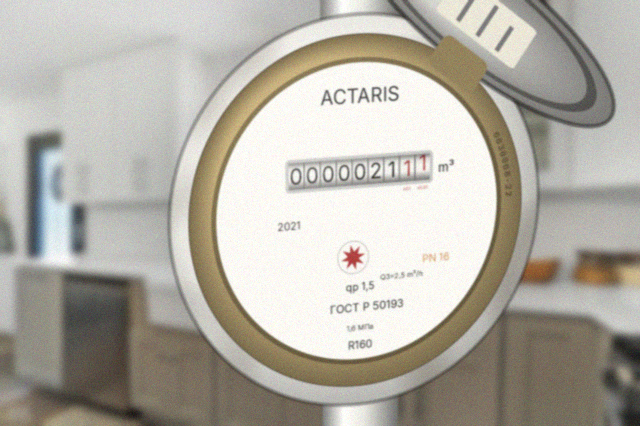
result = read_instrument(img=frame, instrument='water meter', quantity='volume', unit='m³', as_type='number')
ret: 21.11 m³
